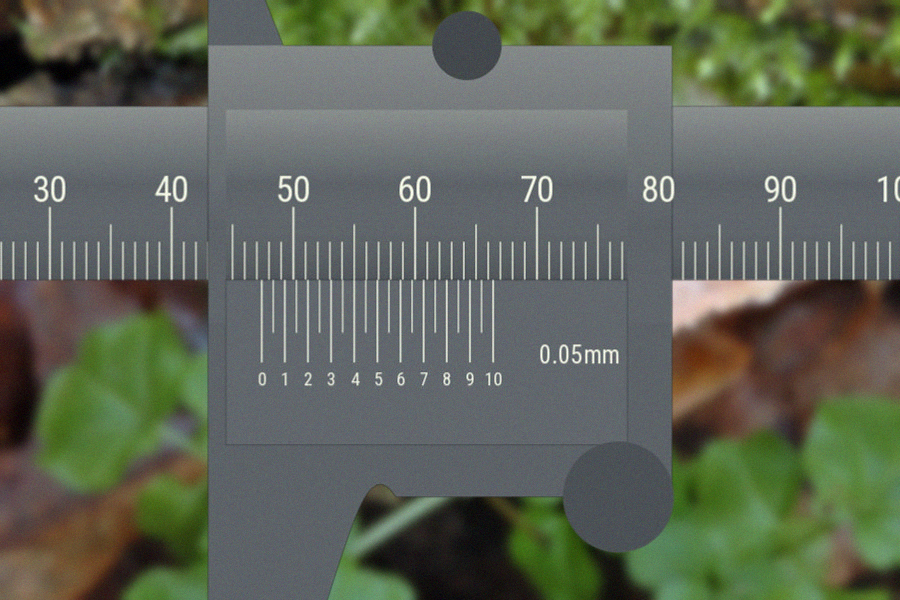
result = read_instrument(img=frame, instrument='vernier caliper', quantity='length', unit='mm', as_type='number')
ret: 47.4 mm
